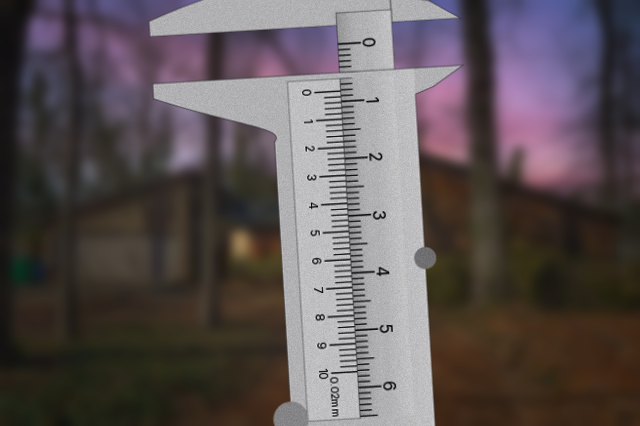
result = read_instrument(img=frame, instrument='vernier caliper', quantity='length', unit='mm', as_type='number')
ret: 8.2 mm
